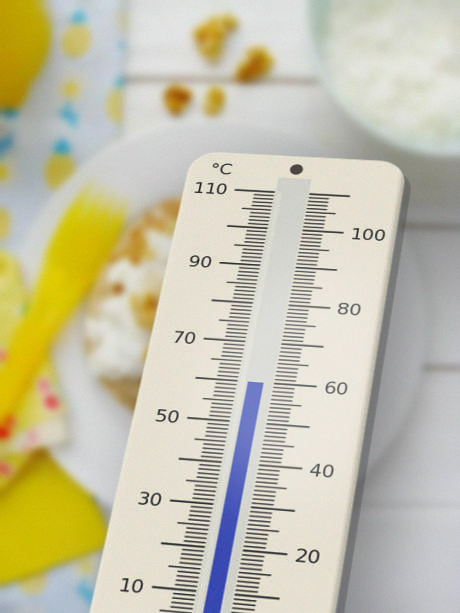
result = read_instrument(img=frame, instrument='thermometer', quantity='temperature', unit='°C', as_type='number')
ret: 60 °C
